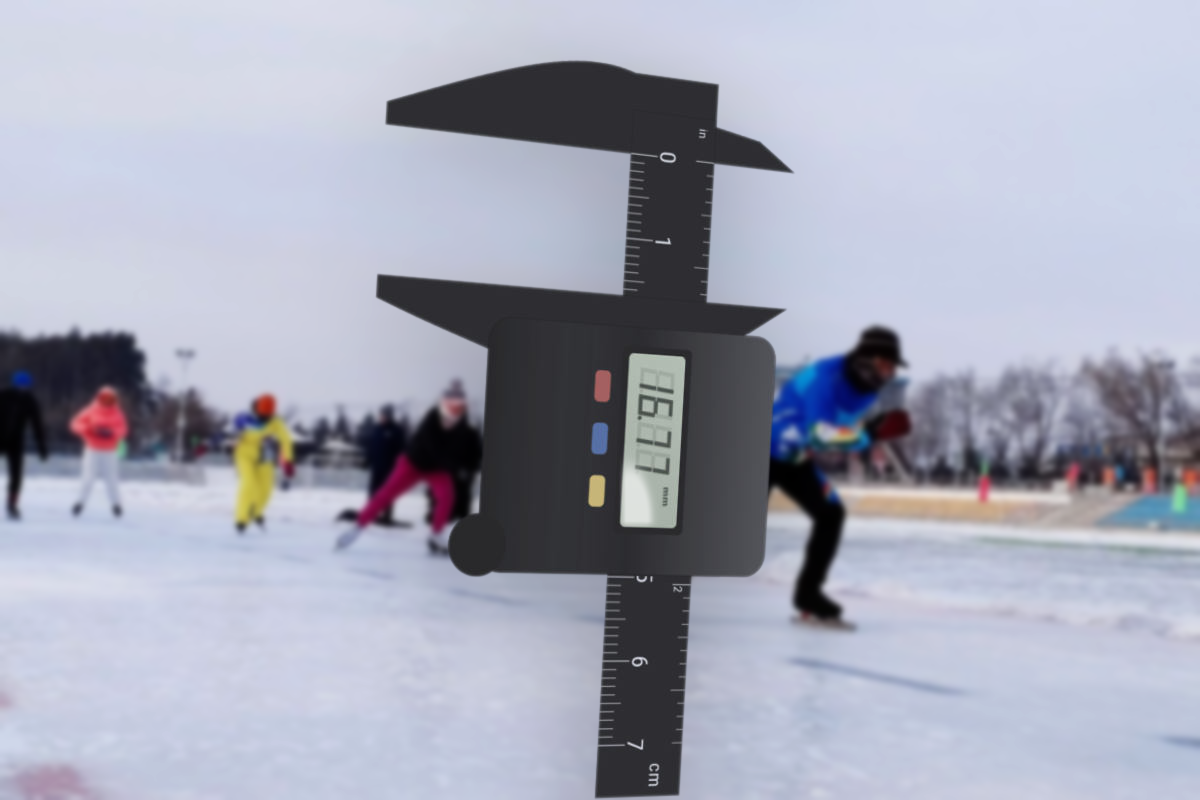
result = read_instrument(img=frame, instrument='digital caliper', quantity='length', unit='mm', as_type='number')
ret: 16.77 mm
